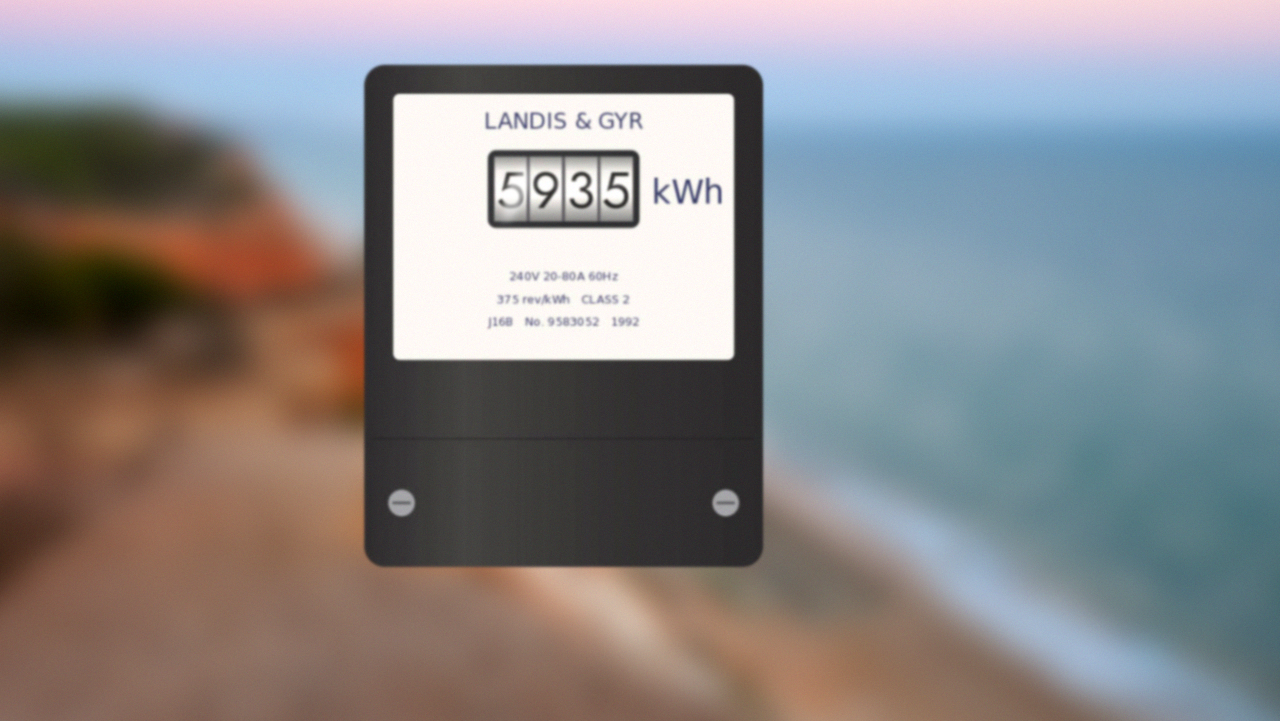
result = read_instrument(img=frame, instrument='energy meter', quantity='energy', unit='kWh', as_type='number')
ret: 5935 kWh
